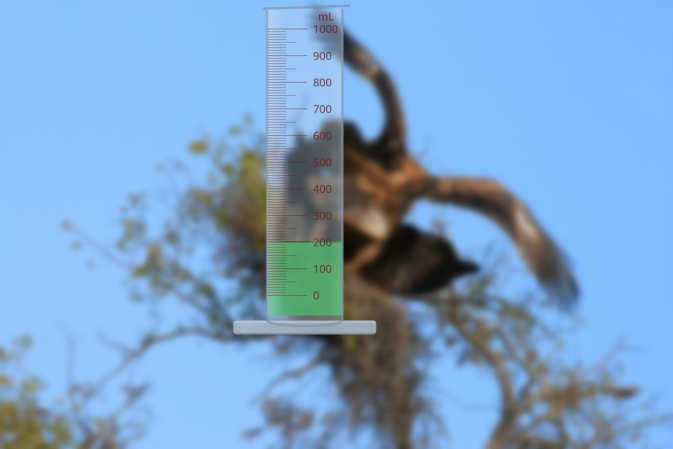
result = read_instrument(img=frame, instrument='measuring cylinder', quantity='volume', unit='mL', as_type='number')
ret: 200 mL
